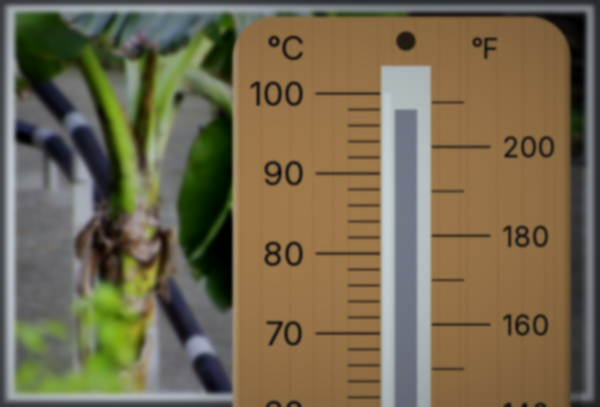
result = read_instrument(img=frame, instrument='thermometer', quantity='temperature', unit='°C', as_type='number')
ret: 98 °C
